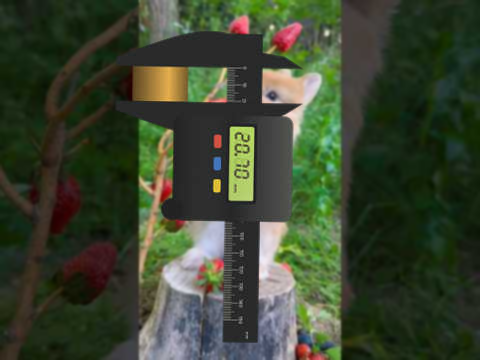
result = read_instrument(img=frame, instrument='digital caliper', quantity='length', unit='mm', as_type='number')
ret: 20.70 mm
